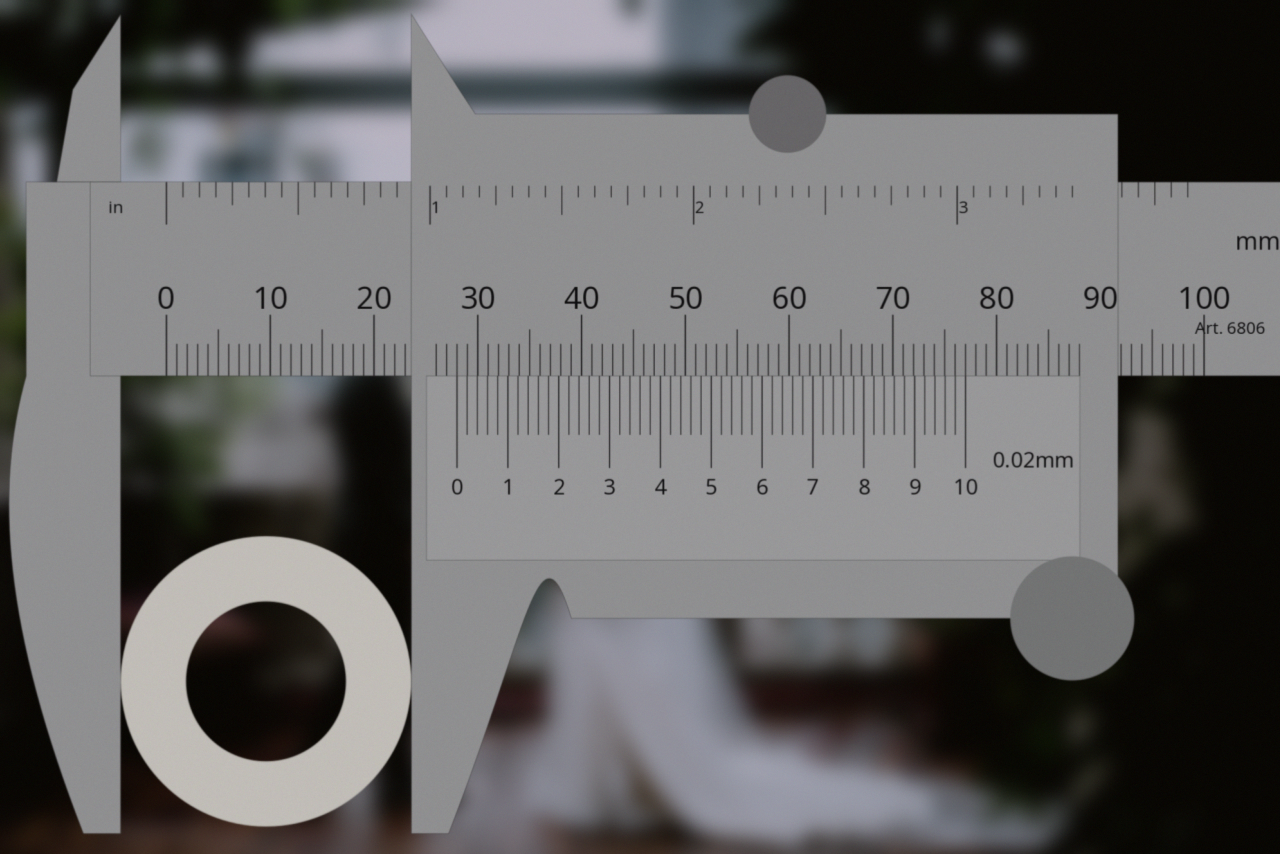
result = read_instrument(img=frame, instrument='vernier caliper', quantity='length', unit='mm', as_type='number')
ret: 28.0 mm
